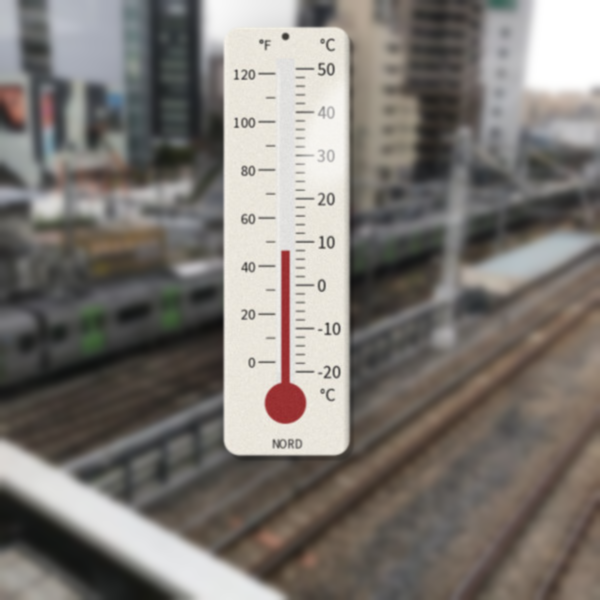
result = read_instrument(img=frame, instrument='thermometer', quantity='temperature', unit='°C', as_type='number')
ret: 8 °C
